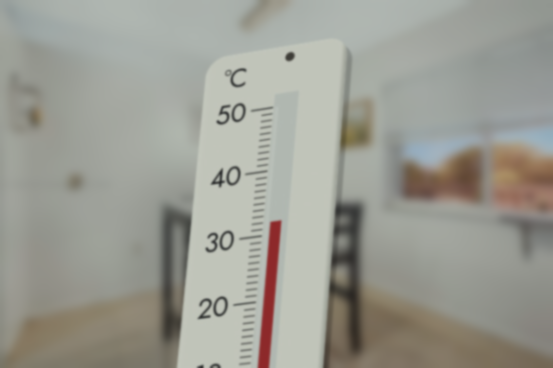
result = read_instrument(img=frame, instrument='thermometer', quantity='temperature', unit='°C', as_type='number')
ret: 32 °C
